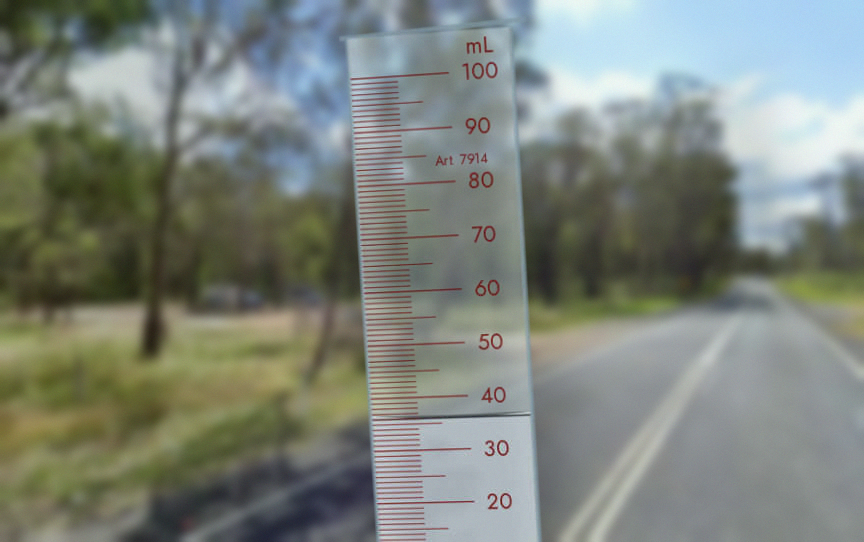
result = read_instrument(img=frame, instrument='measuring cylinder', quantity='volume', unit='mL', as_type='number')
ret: 36 mL
